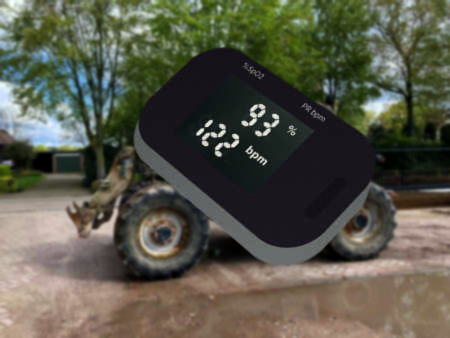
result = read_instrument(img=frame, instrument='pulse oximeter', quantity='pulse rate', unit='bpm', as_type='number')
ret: 122 bpm
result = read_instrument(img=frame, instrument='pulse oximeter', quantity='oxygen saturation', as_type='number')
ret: 93 %
